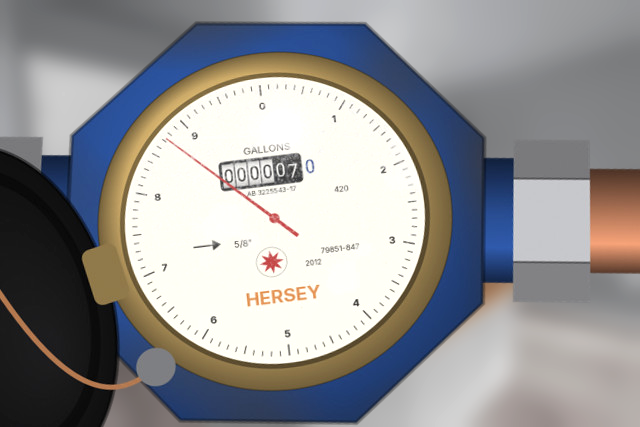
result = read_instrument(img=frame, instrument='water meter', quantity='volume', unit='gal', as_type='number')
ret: 68.7 gal
